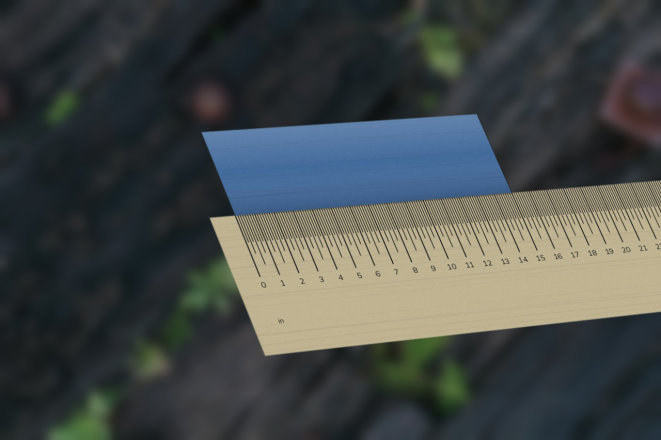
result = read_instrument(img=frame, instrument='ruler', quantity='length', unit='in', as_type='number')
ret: 15 in
